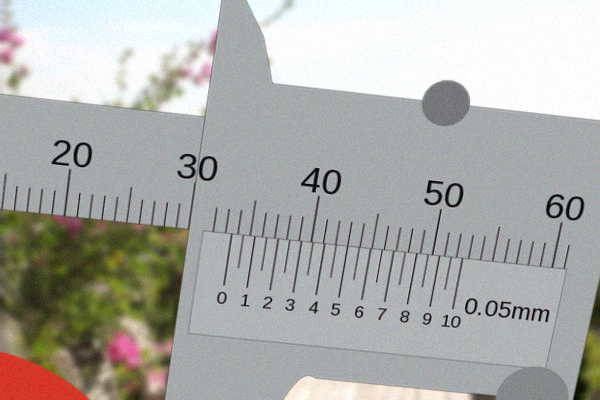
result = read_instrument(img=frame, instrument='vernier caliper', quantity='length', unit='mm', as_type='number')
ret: 33.5 mm
